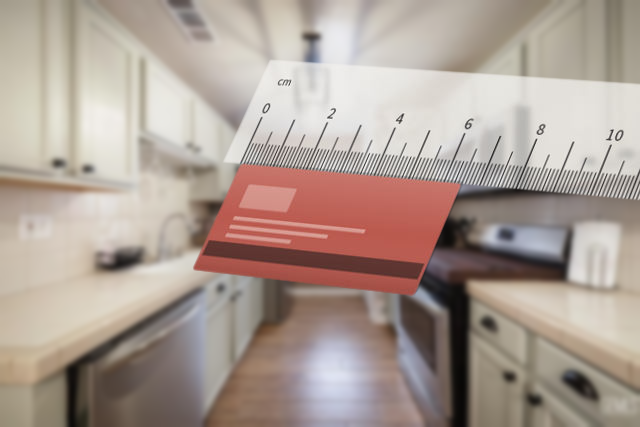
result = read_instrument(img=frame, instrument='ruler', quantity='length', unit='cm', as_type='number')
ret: 6.5 cm
